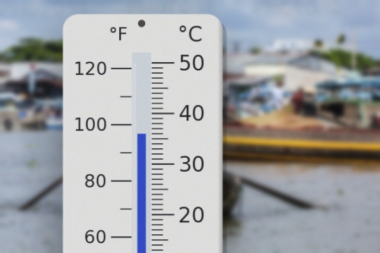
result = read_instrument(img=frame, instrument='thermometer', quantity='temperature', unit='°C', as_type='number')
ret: 36 °C
